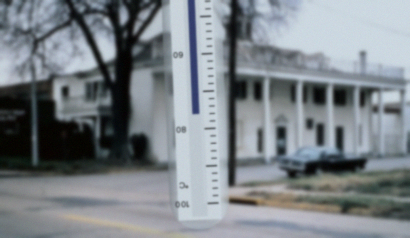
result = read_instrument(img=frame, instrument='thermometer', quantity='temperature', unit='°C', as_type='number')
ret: 76 °C
